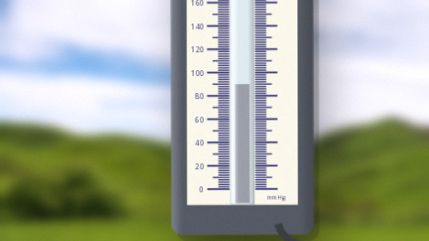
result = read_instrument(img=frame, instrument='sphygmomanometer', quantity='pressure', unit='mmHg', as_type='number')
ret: 90 mmHg
